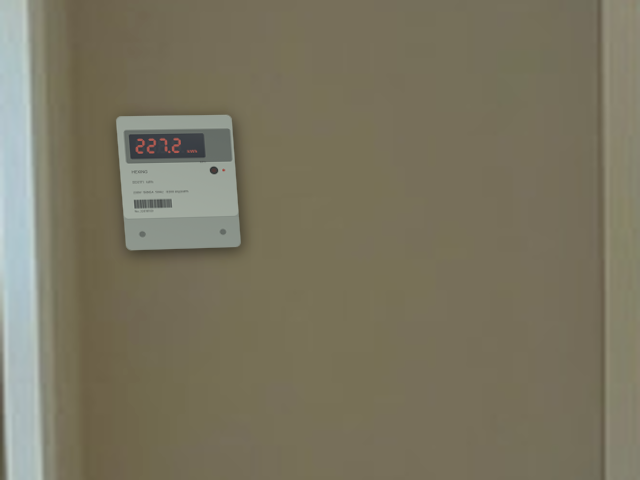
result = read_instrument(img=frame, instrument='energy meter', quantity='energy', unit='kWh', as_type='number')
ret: 227.2 kWh
